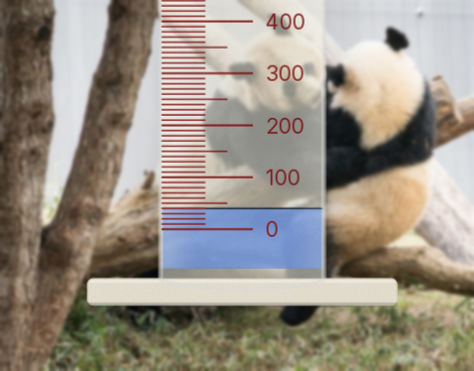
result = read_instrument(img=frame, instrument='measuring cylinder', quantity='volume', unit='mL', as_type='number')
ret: 40 mL
